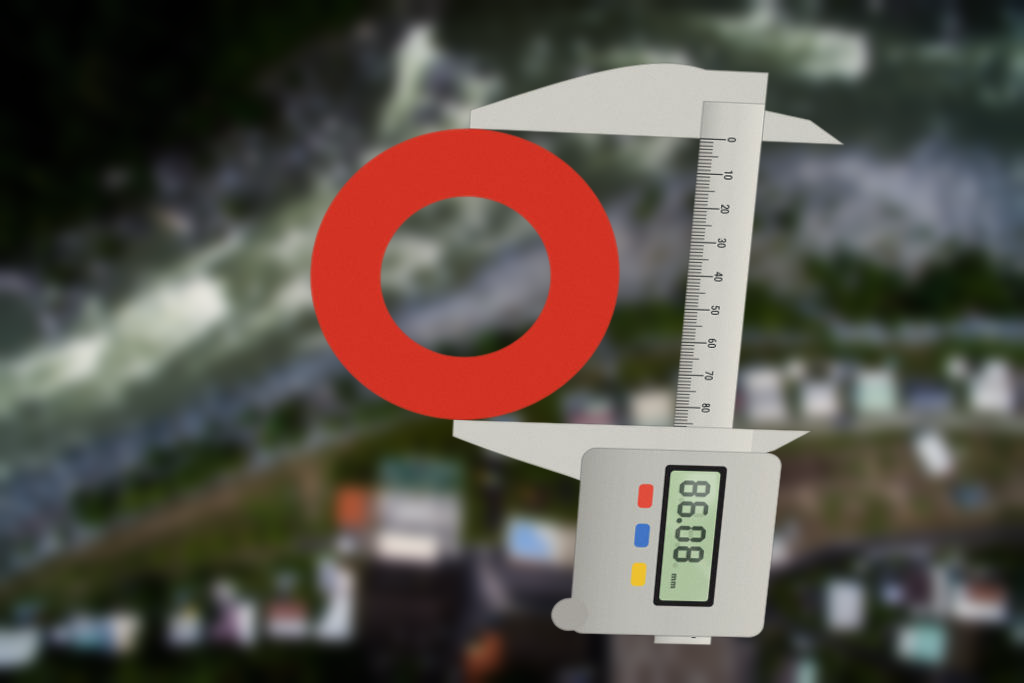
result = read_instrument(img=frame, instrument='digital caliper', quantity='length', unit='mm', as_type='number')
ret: 86.08 mm
